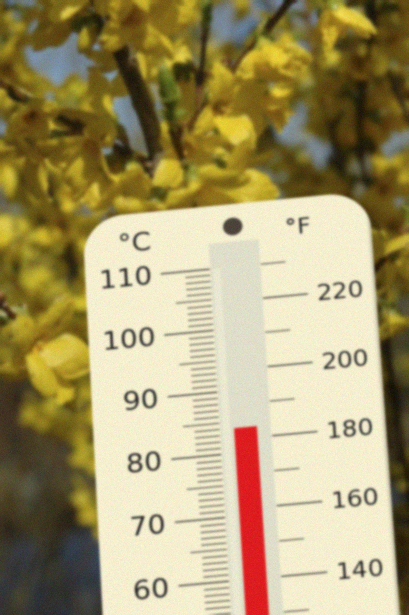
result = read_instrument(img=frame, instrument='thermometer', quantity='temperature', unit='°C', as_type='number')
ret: 84 °C
